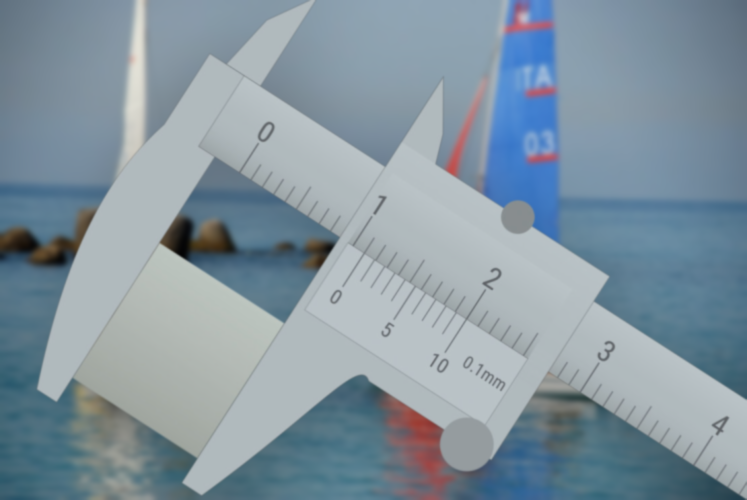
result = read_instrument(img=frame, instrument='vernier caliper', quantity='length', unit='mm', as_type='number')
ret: 11.0 mm
